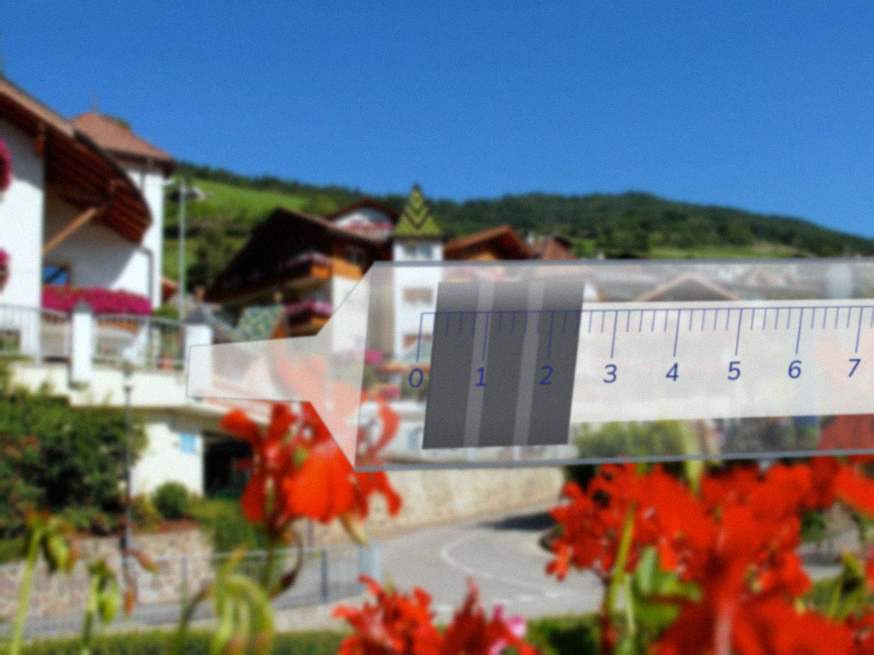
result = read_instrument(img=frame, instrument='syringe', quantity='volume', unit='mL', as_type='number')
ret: 0.2 mL
